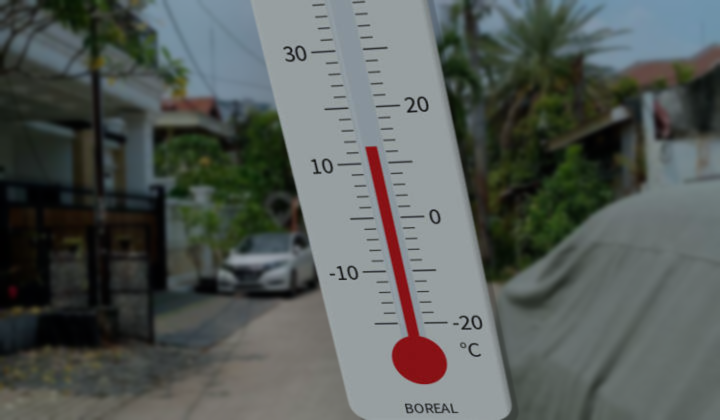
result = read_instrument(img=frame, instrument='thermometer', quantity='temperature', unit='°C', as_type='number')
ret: 13 °C
